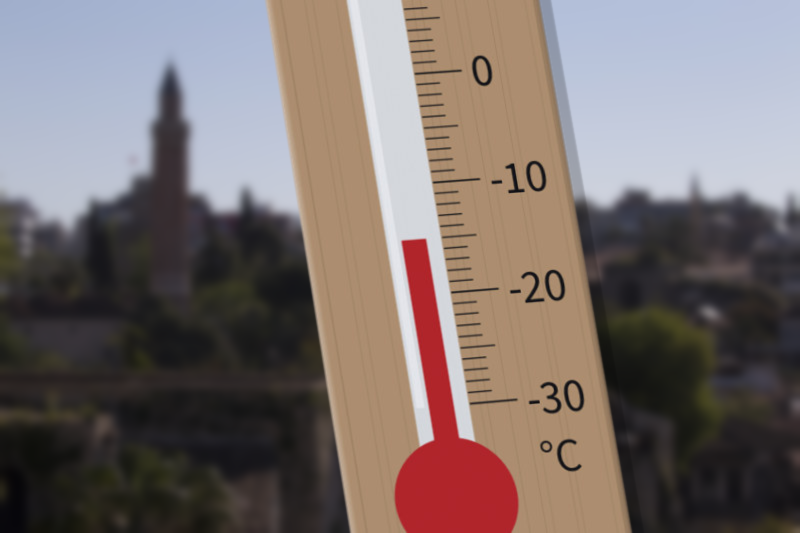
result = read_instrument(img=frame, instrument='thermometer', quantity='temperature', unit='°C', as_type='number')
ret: -15 °C
